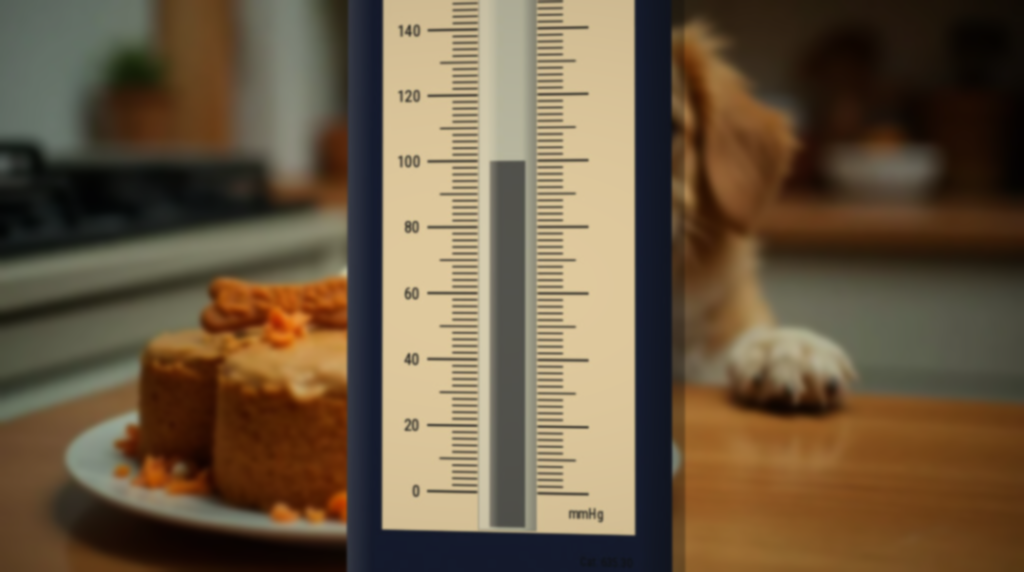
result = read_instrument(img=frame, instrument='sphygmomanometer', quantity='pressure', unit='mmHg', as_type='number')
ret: 100 mmHg
